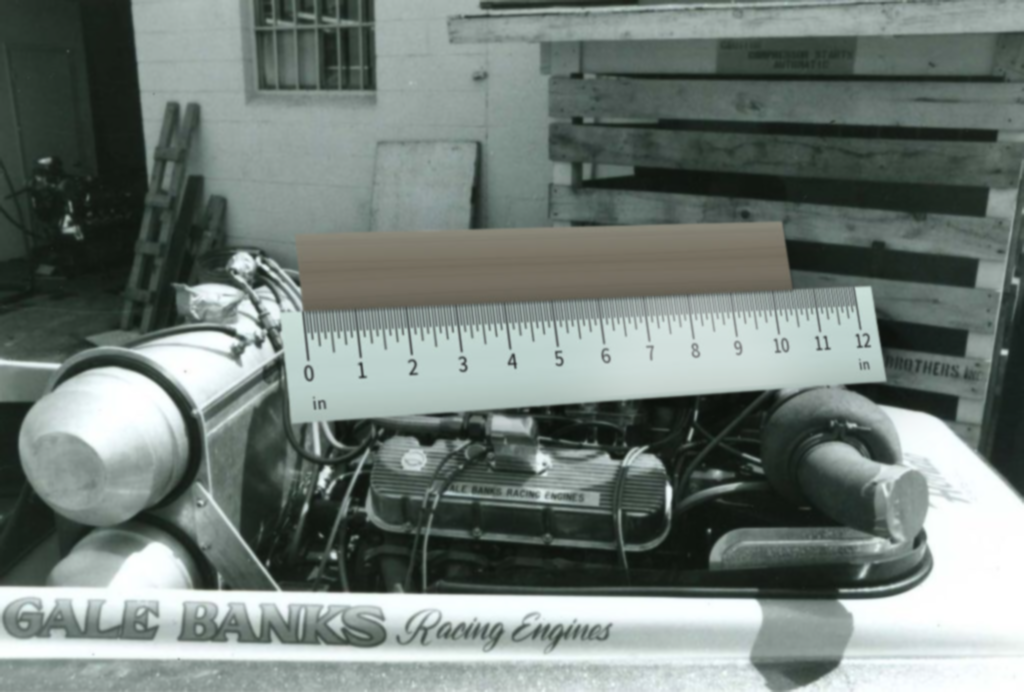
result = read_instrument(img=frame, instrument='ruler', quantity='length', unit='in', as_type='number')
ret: 10.5 in
